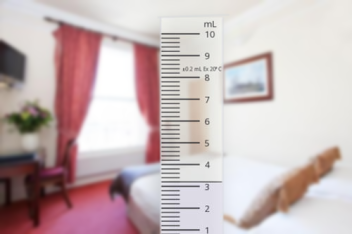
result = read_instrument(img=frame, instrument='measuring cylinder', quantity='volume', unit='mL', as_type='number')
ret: 3.2 mL
